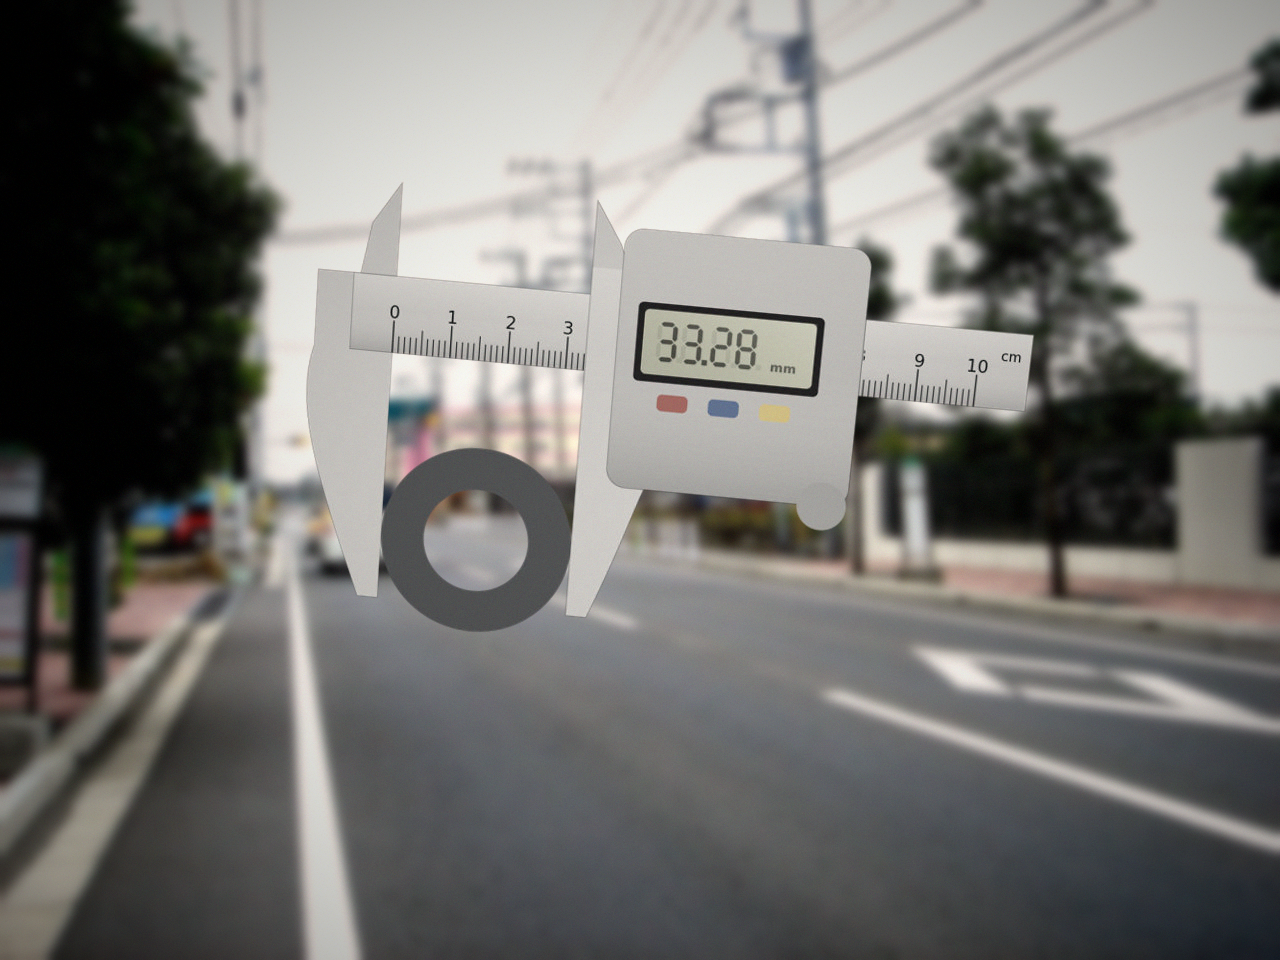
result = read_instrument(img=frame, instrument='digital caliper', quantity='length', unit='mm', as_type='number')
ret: 33.28 mm
